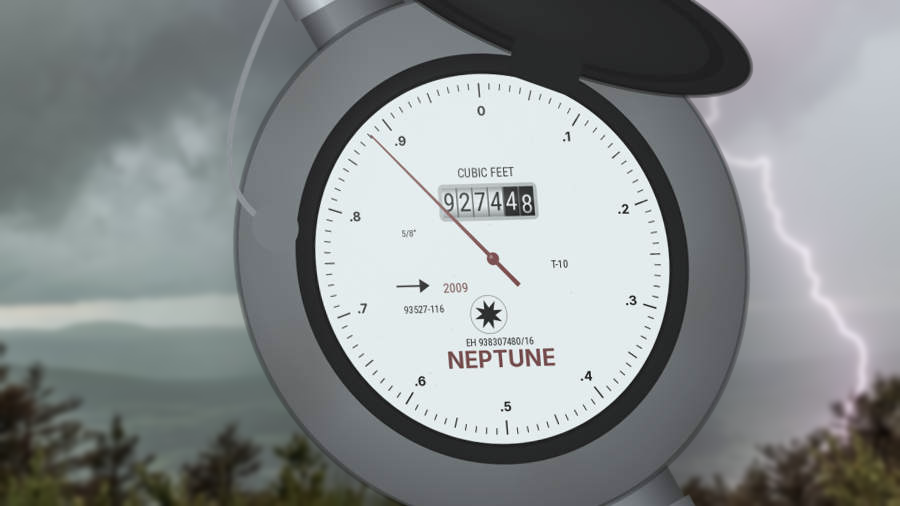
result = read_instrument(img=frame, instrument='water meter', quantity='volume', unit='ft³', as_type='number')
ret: 927447.88 ft³
